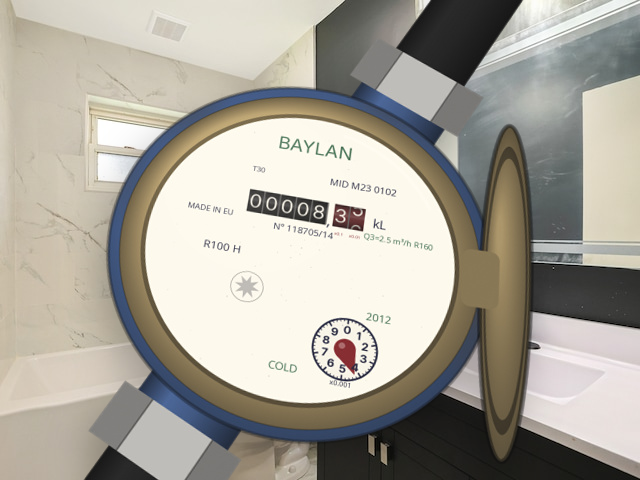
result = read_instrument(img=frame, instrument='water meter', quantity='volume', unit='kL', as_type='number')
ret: 8.354 kL
